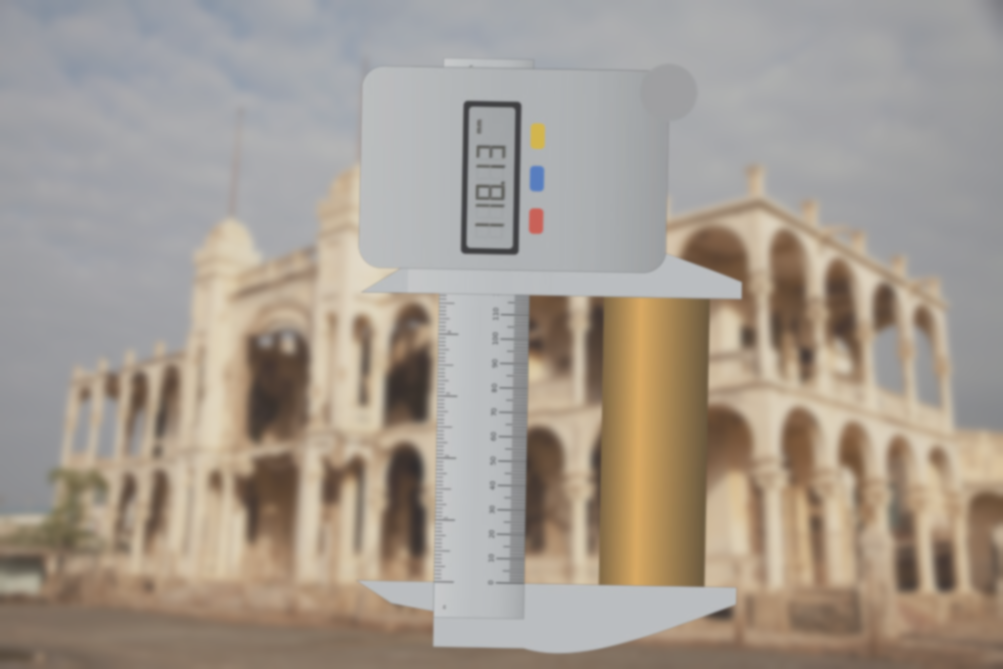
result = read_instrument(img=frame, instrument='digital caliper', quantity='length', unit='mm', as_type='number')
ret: 118.13 mm
